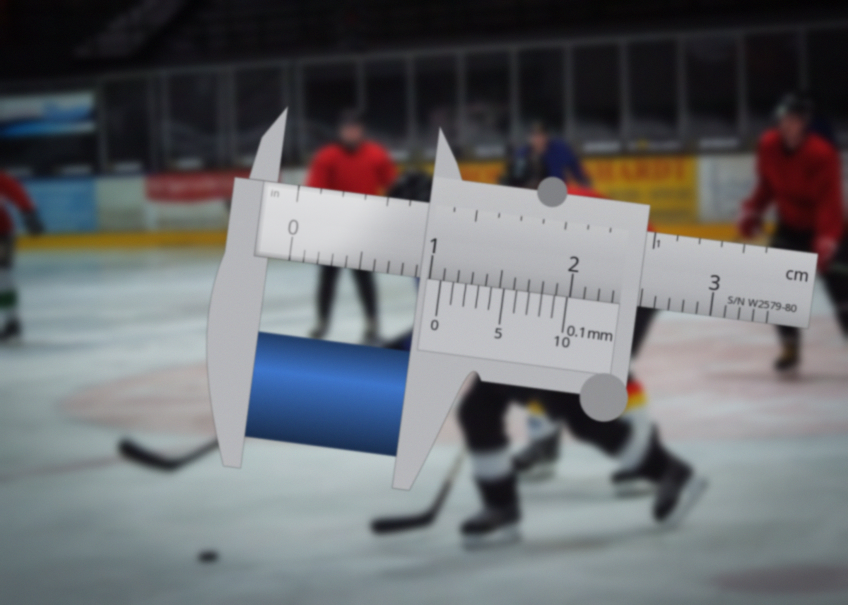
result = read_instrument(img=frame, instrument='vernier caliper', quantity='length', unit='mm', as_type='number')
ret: 10.8 mm
